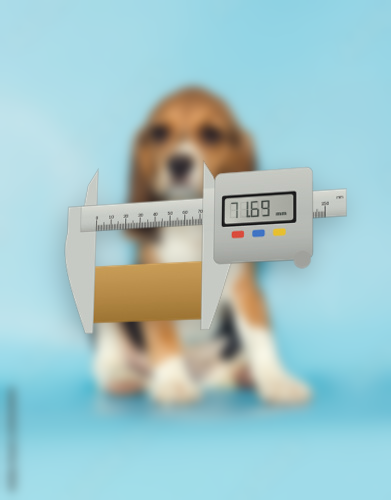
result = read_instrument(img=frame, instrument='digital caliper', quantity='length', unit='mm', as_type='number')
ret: 71.69 mm
